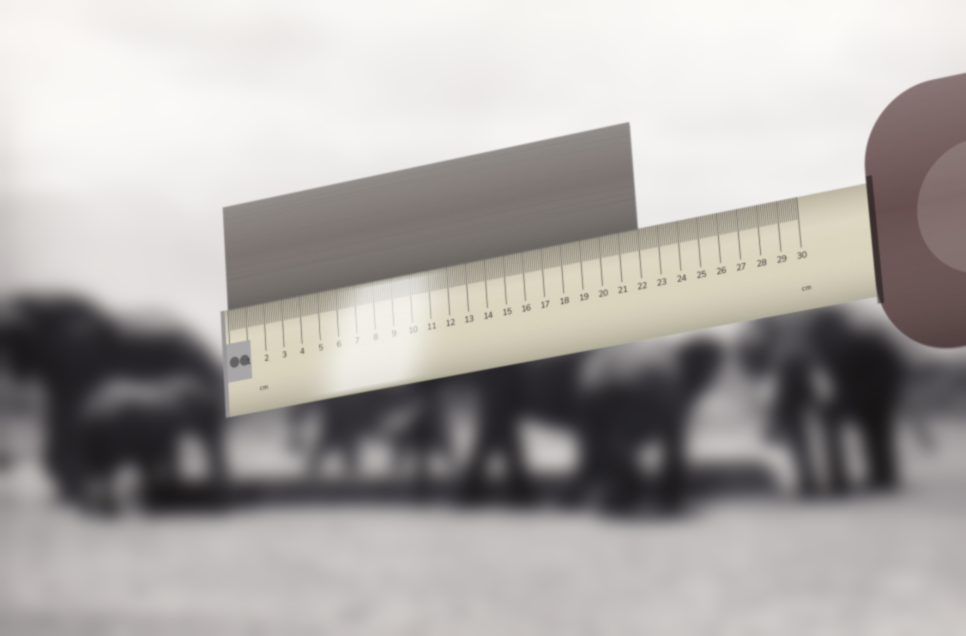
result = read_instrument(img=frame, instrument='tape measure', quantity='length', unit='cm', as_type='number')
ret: 22 cm
